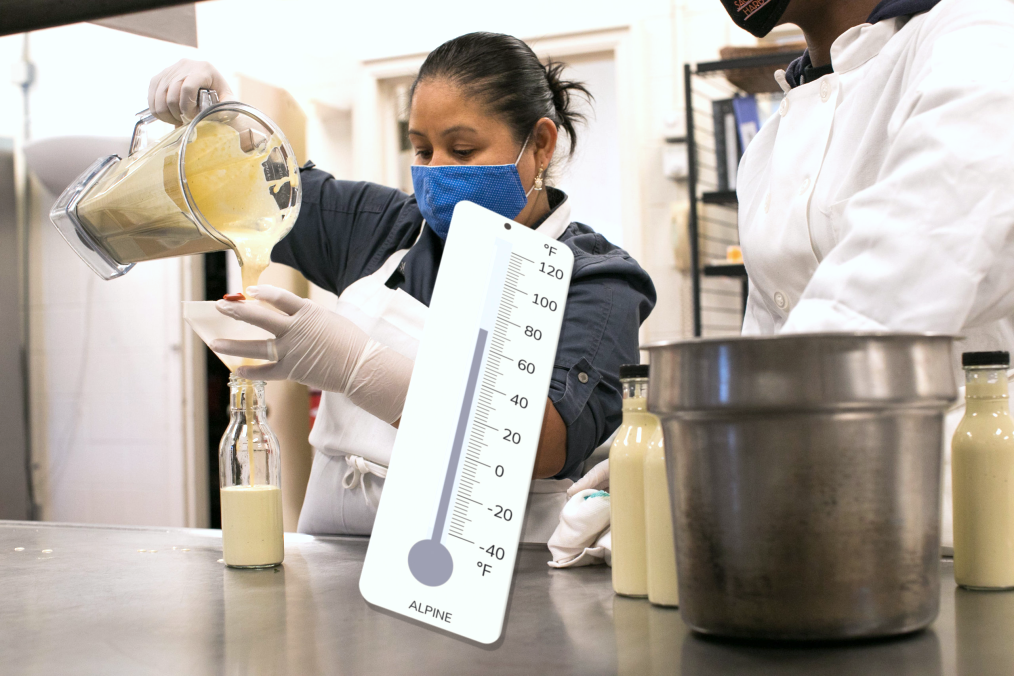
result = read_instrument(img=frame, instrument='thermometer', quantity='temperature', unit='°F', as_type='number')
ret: 70 °F
